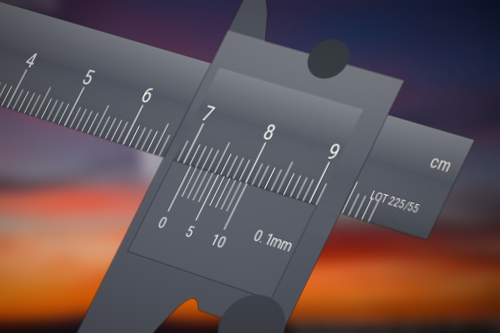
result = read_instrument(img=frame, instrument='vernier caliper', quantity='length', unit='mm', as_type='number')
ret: 71.2 mm
